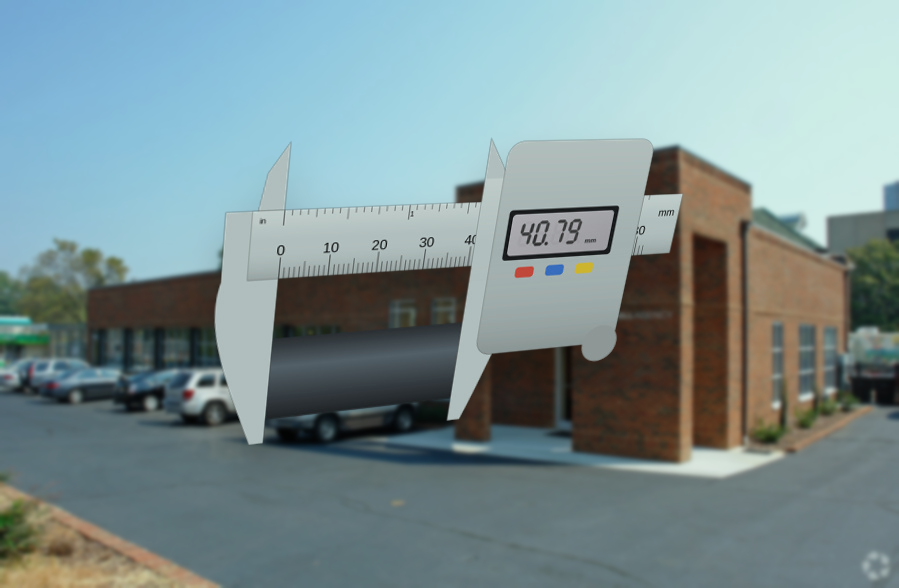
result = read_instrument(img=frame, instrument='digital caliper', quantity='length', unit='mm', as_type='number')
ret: 40.79 mm
